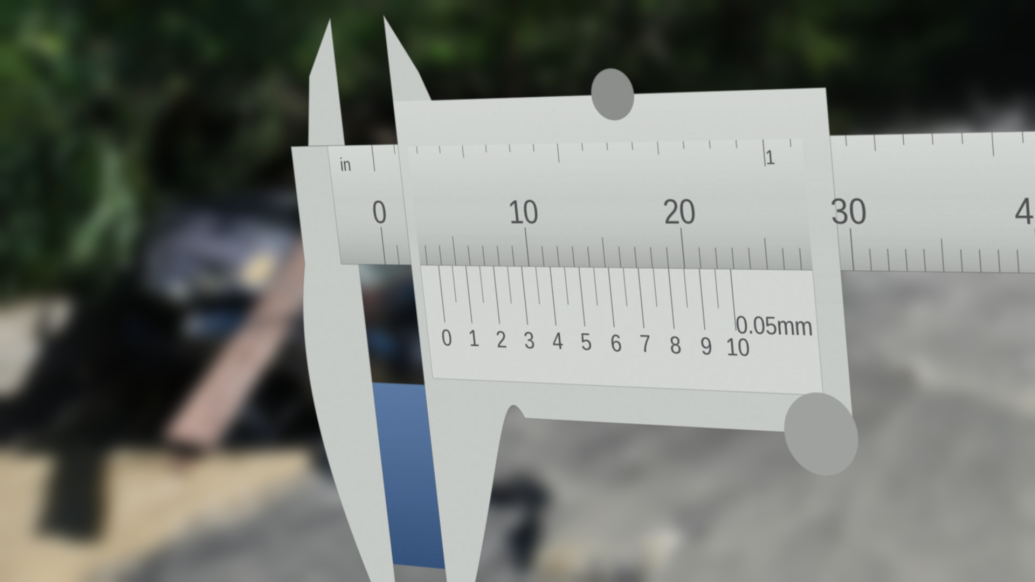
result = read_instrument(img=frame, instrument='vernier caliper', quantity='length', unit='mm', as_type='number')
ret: 3.8 mm
